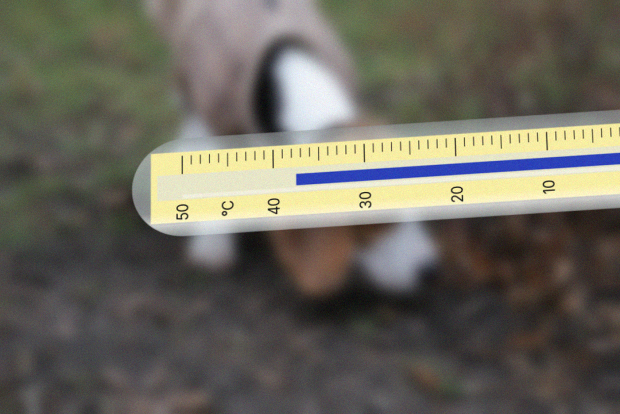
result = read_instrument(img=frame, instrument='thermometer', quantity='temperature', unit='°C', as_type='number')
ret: 37.5 °C
